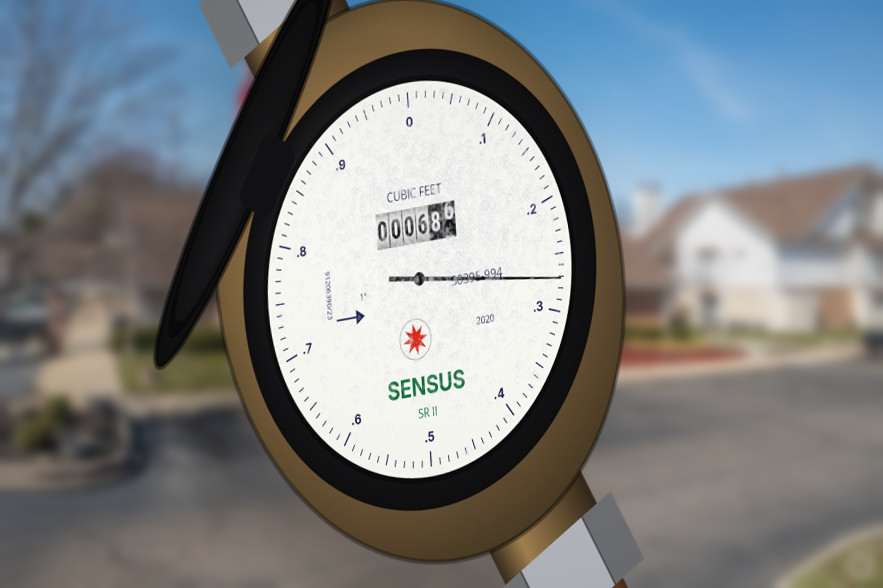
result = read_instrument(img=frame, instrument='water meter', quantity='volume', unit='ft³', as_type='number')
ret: 686.27 ft³
